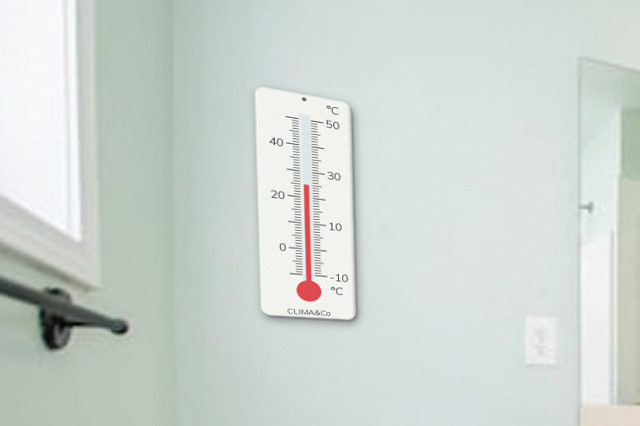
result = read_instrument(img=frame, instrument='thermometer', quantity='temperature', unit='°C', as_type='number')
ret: 25 °C
